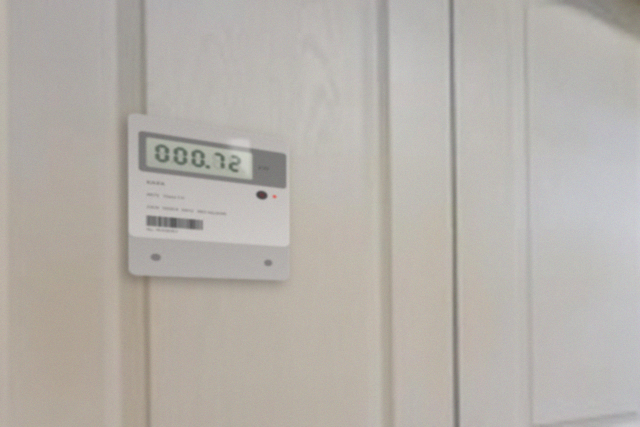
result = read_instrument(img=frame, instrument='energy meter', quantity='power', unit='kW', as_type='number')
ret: 0.72 kW
